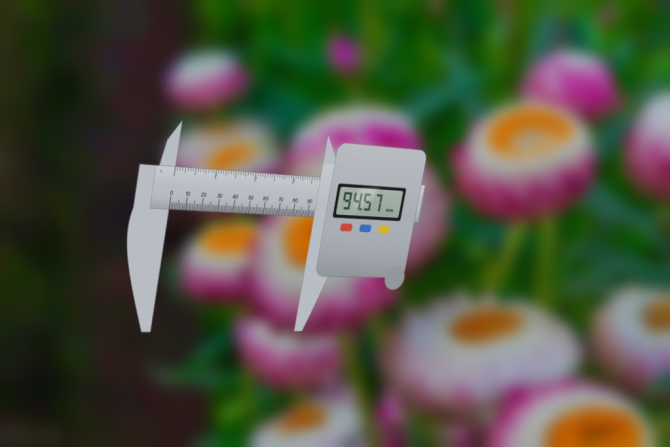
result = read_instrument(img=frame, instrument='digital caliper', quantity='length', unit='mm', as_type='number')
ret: 94.57 mm
